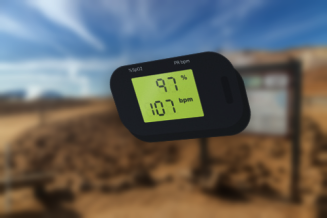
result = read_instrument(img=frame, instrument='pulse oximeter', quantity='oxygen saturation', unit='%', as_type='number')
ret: 97 %
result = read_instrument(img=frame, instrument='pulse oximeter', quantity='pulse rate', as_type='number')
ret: 107 bpm
